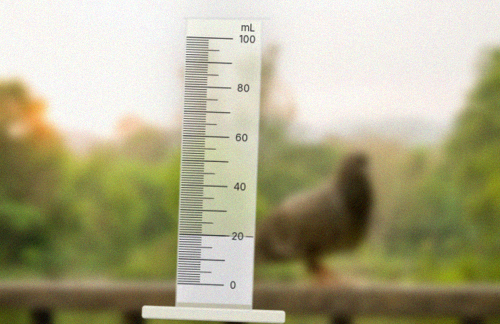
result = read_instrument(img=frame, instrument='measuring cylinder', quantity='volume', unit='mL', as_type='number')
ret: 20 mL
